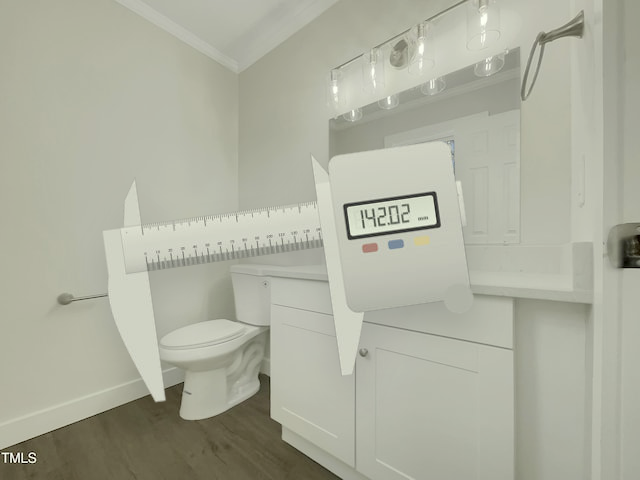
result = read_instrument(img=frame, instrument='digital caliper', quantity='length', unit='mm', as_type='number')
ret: 142.02 mm
